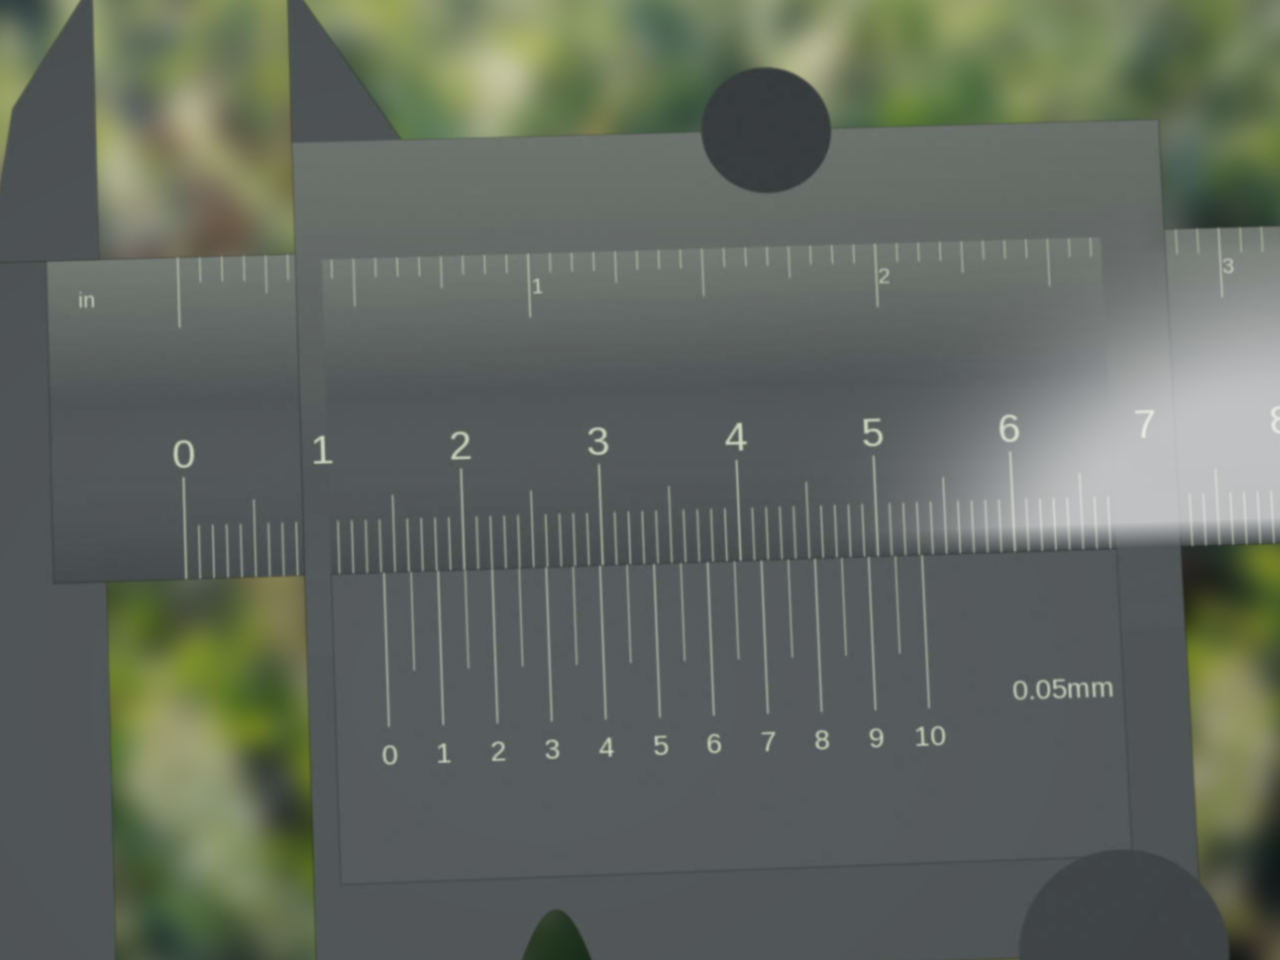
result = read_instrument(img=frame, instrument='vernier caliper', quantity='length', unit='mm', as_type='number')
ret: 14.2 mm
